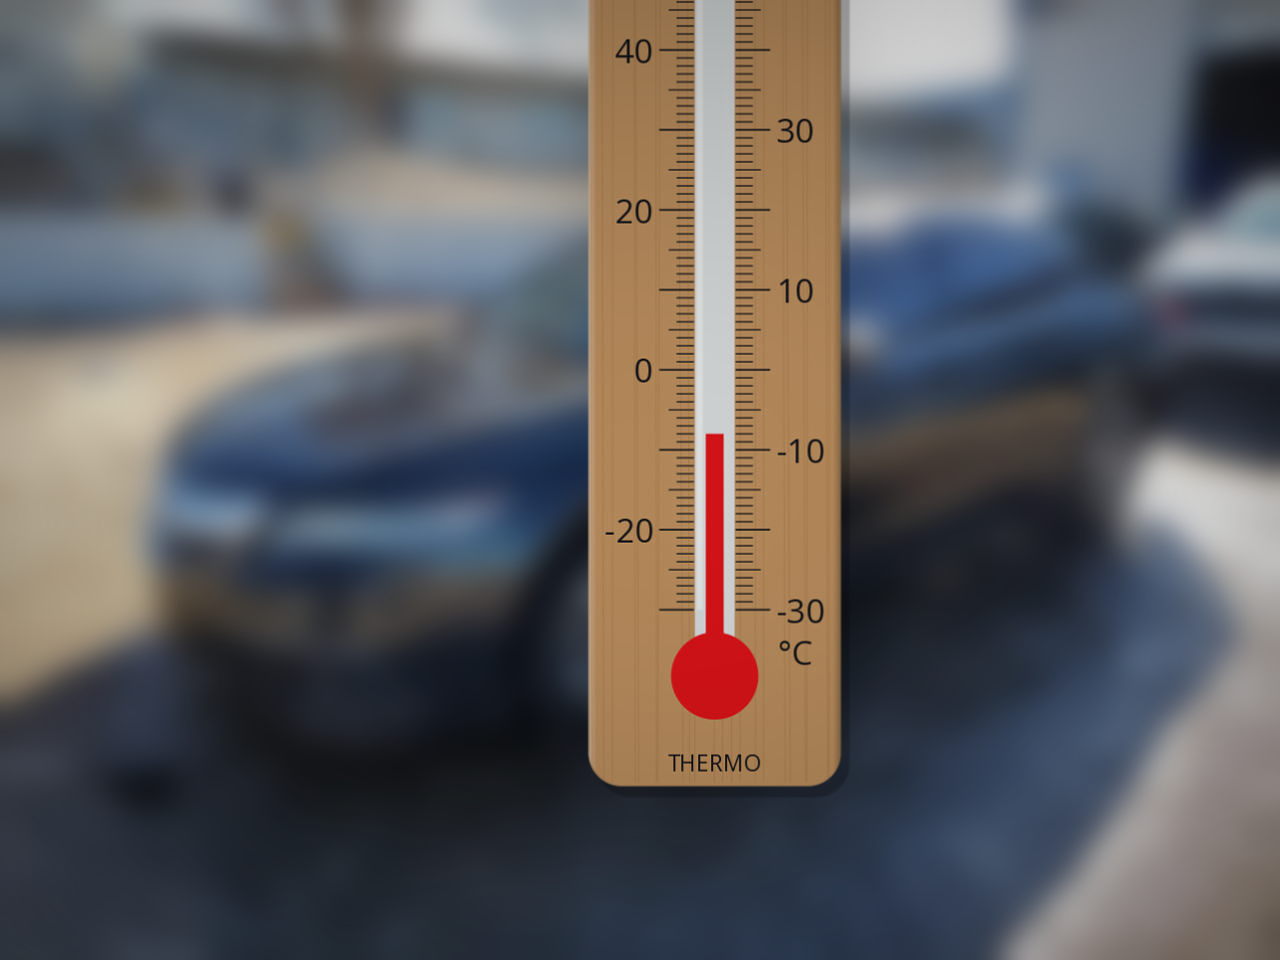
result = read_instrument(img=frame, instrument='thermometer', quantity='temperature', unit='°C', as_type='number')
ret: -8 °C
